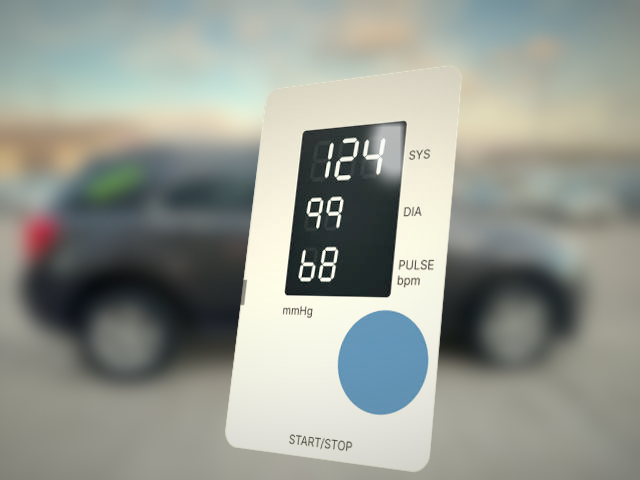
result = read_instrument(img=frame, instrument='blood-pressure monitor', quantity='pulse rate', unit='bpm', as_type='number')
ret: 68 bpm
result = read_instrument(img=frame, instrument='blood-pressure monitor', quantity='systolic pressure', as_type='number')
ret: 124 mmHg
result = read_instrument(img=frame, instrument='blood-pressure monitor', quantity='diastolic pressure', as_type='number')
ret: 99 mmHg
